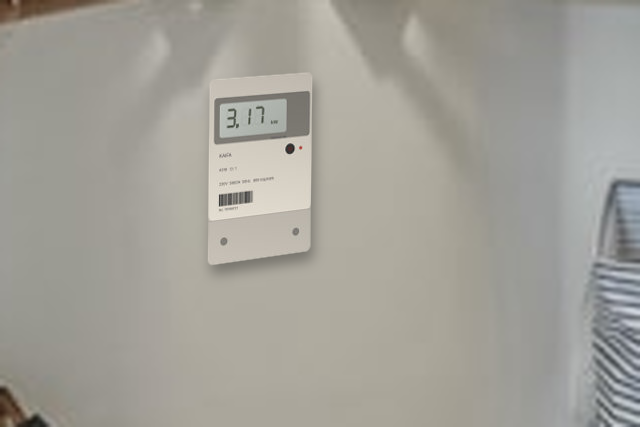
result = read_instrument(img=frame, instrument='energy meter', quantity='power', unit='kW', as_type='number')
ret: 3.17 kW
